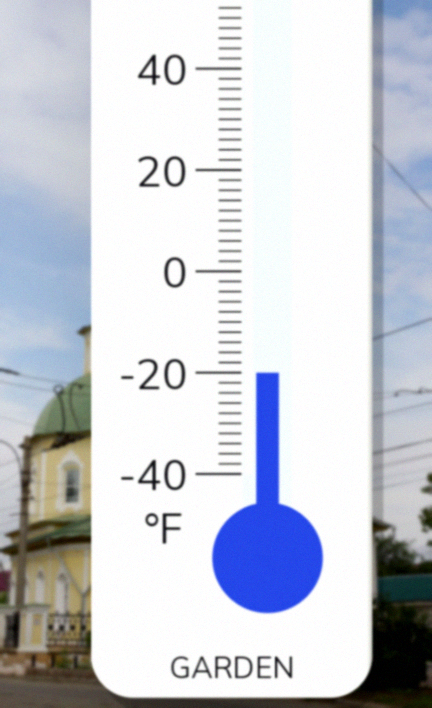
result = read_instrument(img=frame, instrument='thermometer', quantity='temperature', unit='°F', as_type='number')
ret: -20 °F
